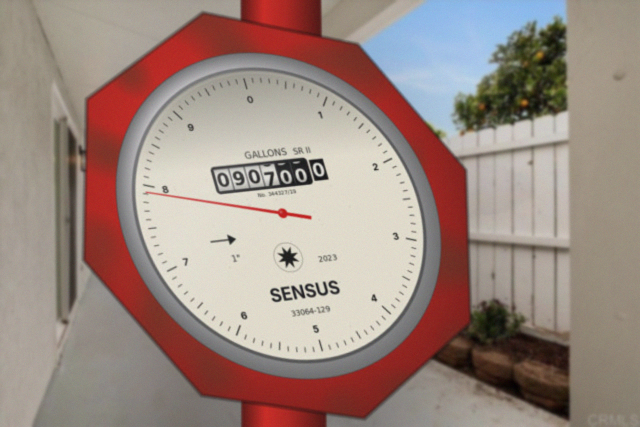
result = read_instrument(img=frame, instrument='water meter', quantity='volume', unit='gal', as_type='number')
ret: 906997.9 gal
